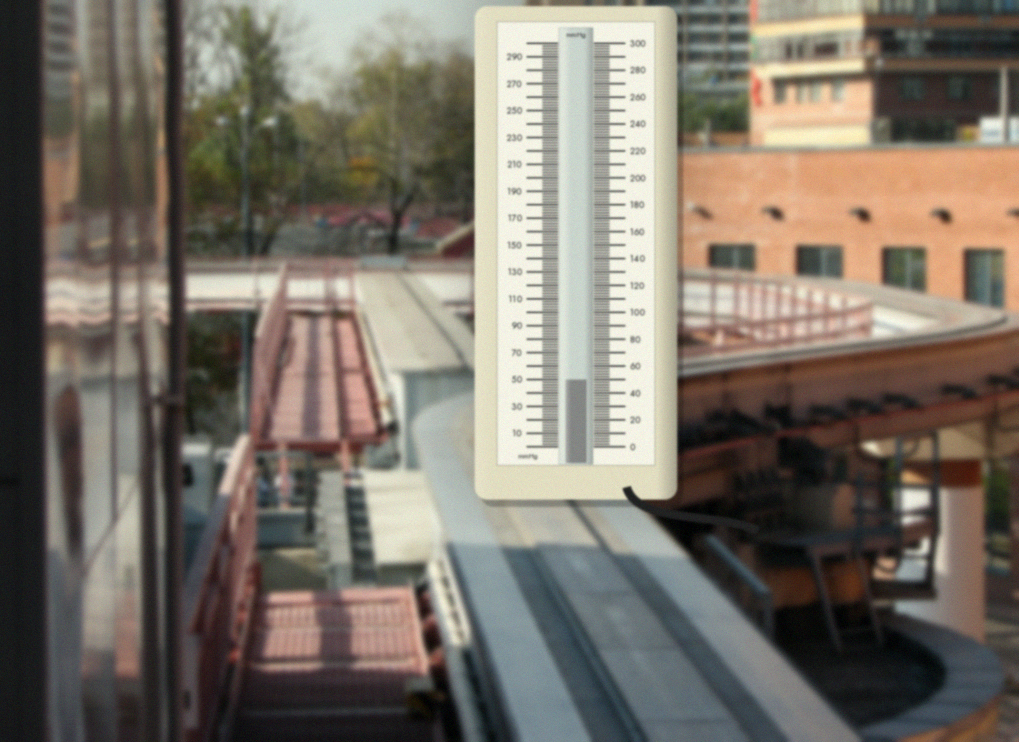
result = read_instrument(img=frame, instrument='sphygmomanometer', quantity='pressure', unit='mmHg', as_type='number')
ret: 50 mmHg
